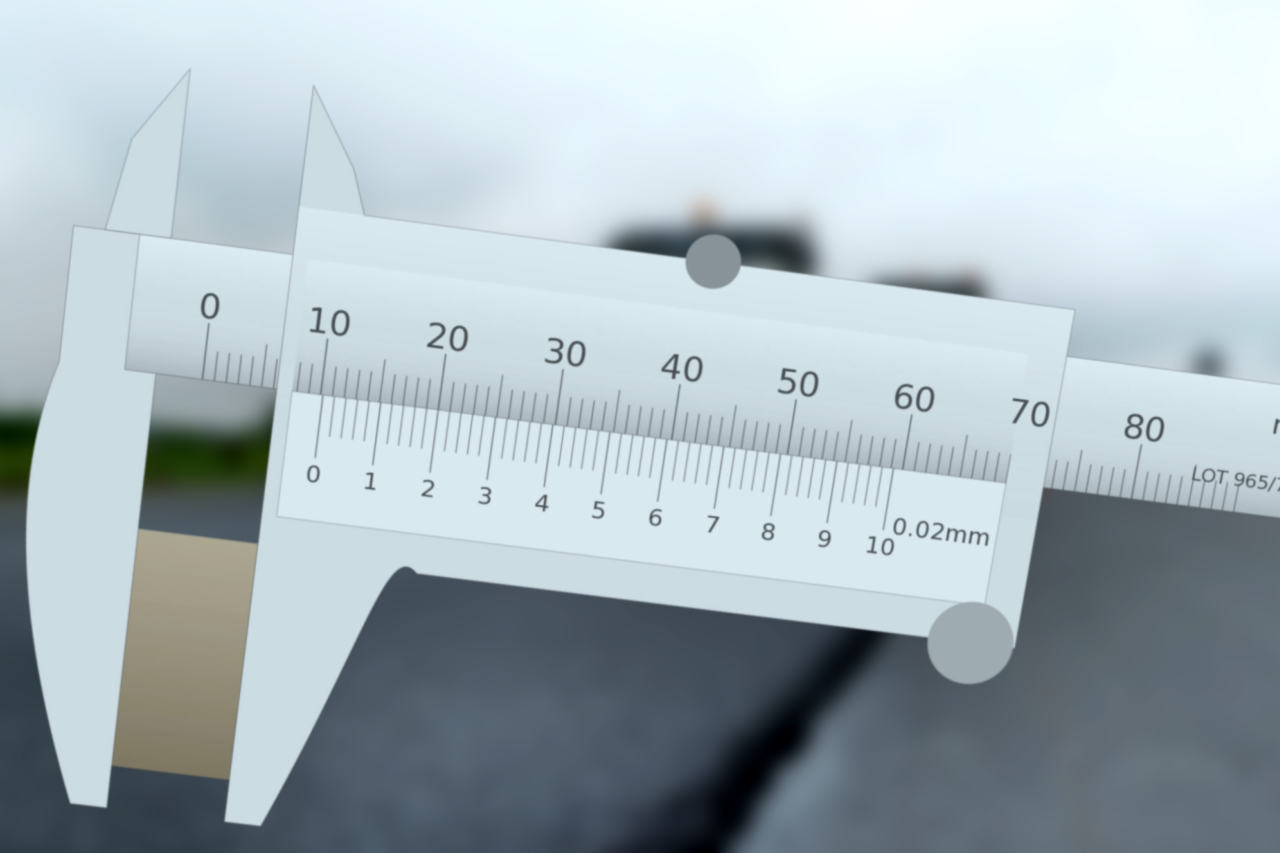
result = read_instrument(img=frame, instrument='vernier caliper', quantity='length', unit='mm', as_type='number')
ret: 10.2 mm
